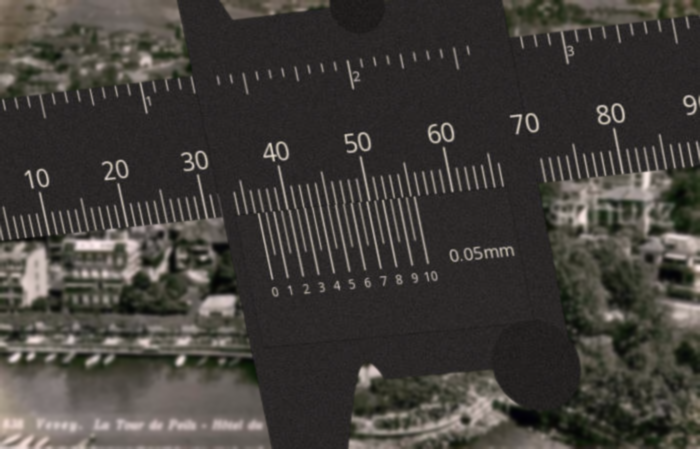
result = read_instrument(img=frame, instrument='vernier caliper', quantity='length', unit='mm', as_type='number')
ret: 36.4 mm
